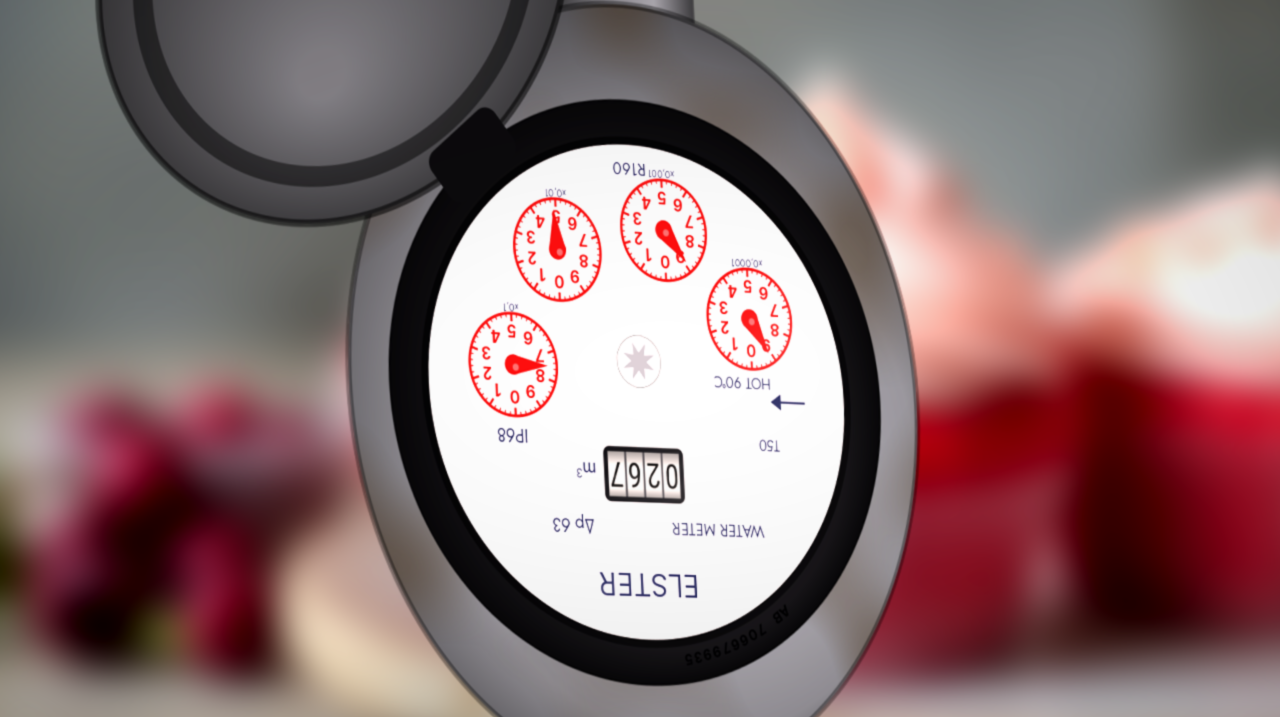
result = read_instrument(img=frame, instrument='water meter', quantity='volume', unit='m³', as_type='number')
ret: 267.7489 m³
